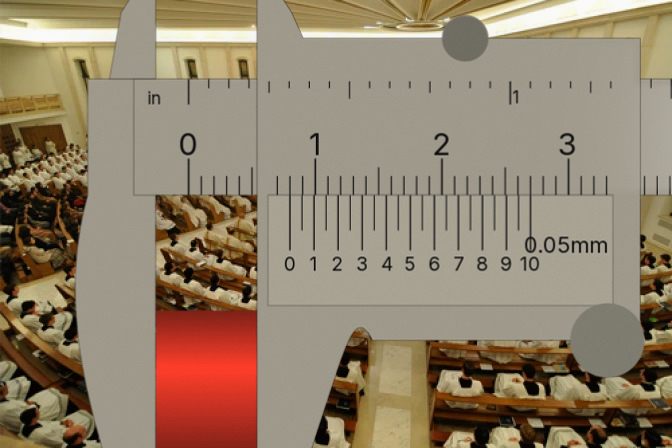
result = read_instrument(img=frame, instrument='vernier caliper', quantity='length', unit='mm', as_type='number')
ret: 8.0 mm
